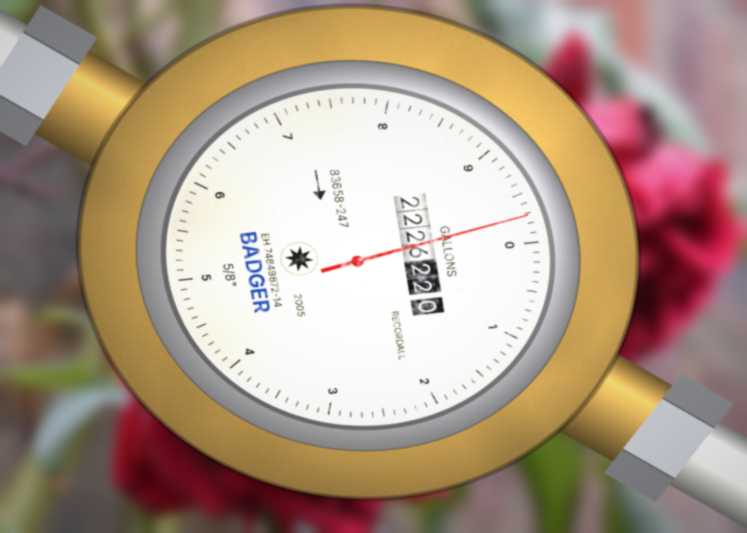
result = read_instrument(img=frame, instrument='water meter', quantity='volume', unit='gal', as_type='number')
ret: 2226219.7 gal
